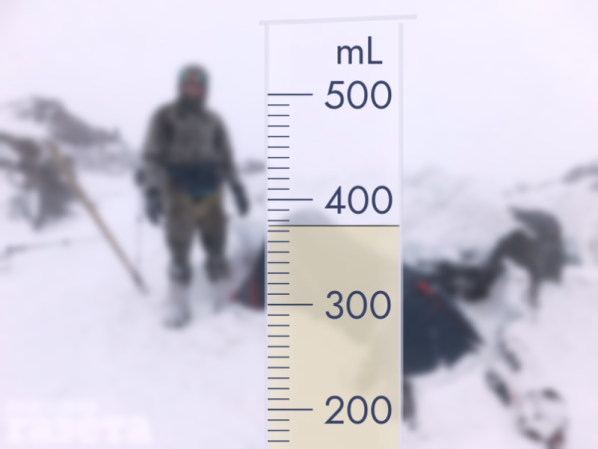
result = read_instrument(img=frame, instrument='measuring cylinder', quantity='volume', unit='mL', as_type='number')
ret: 375 mL
